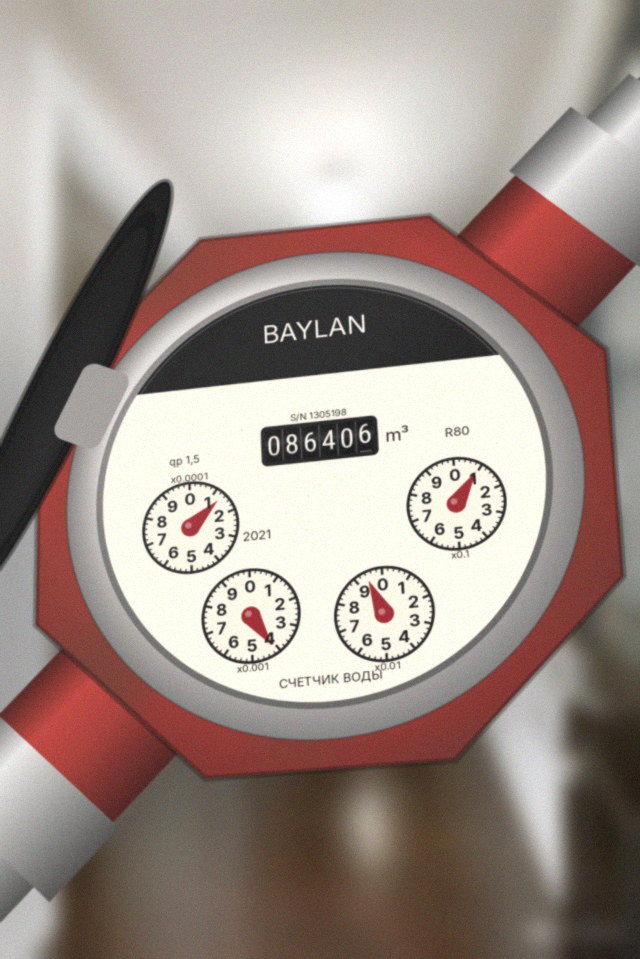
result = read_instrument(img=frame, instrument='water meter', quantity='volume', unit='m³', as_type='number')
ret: 86406.0941 m³
